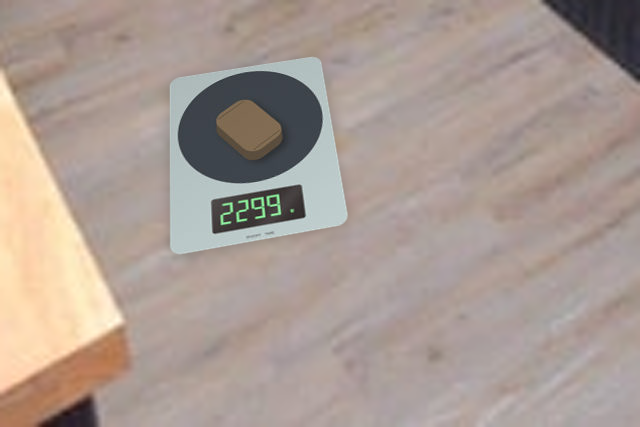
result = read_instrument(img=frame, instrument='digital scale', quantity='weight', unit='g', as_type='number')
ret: 2299 g
